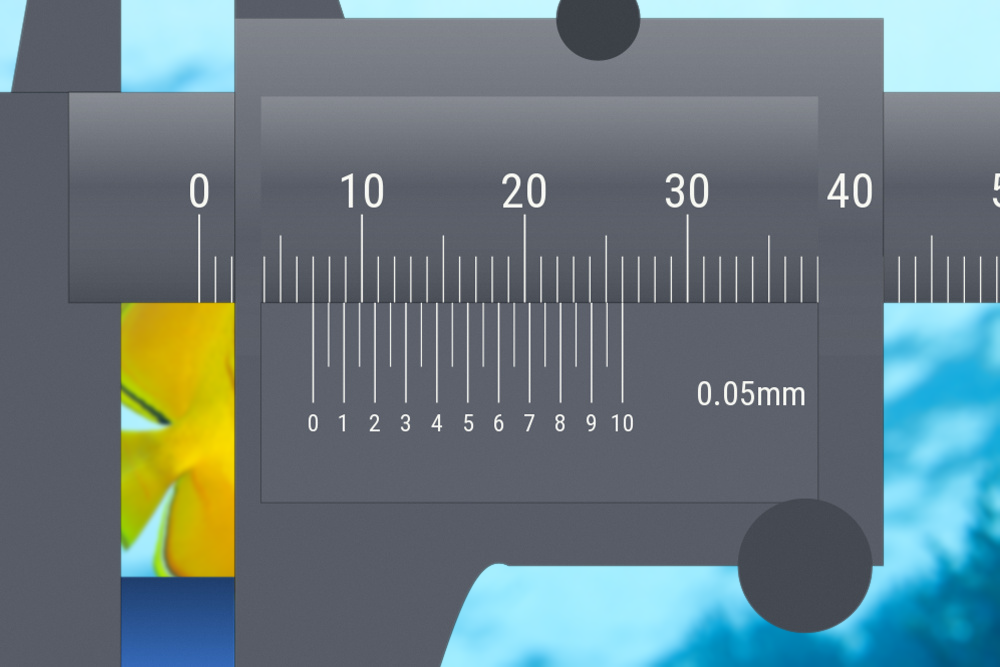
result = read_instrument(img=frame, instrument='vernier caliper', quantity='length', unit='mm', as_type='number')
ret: 7.0 mm
